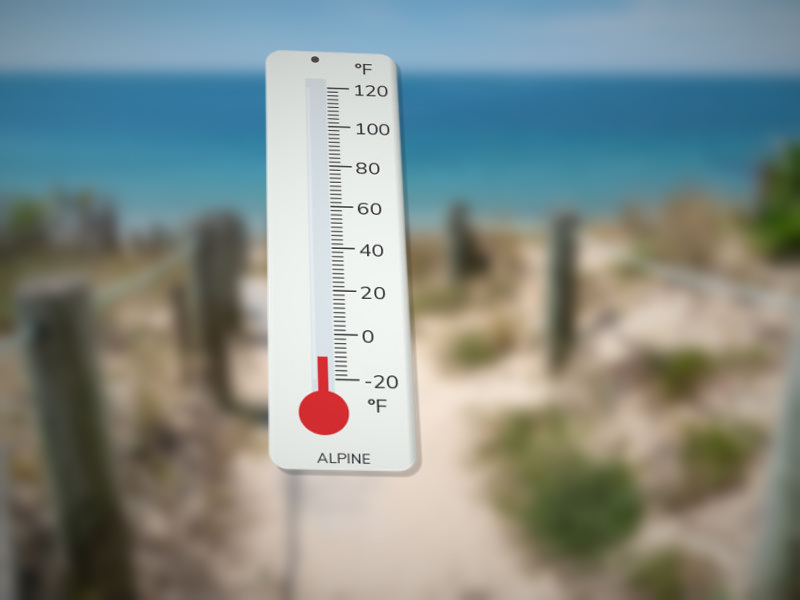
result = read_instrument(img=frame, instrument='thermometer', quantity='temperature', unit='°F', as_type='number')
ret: -10 °F
